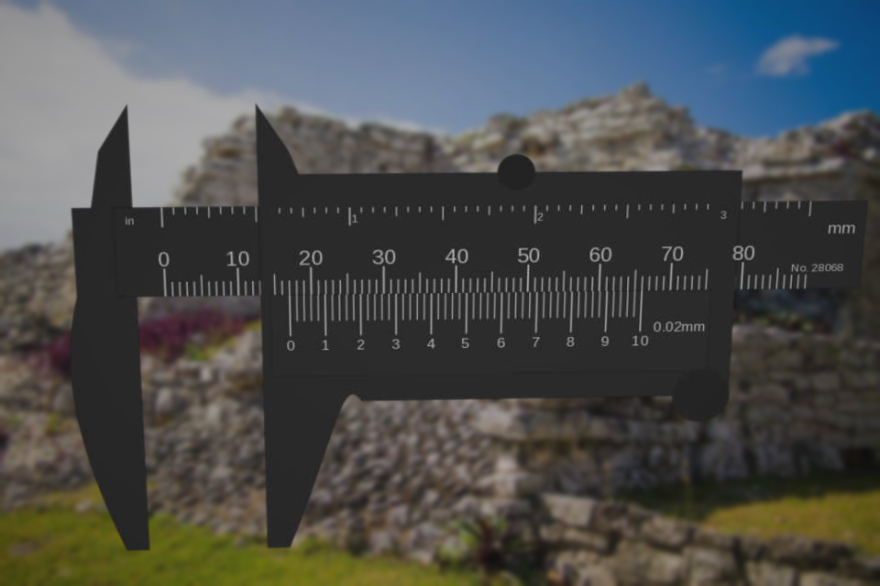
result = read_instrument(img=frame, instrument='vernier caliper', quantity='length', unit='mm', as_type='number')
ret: 17.0 mm
